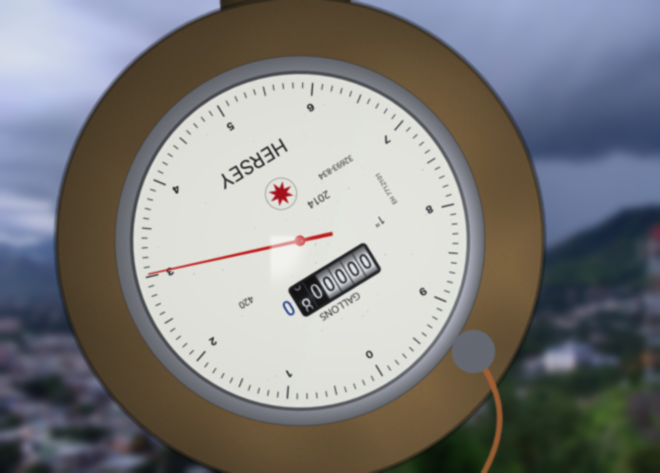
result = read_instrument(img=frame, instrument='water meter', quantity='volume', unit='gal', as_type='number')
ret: 83.0 gal
